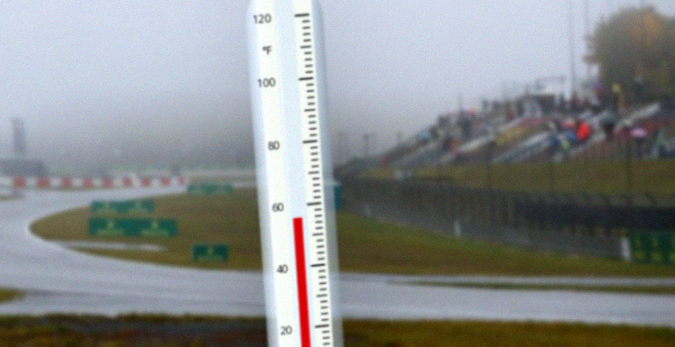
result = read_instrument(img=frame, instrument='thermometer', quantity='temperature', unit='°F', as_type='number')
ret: 56 °F
